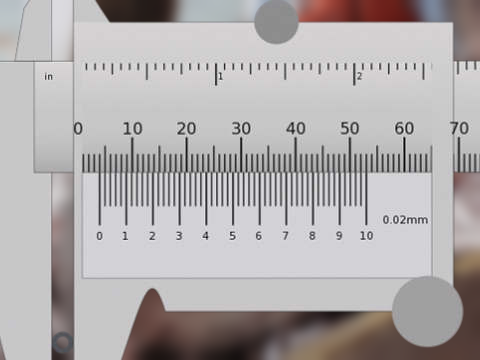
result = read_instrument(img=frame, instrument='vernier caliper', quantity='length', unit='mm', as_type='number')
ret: 4.0 mm
